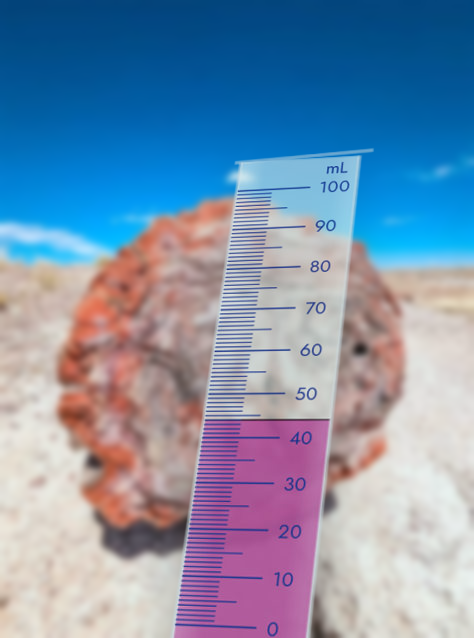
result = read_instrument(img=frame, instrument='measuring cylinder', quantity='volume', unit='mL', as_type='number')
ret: 44 mL
